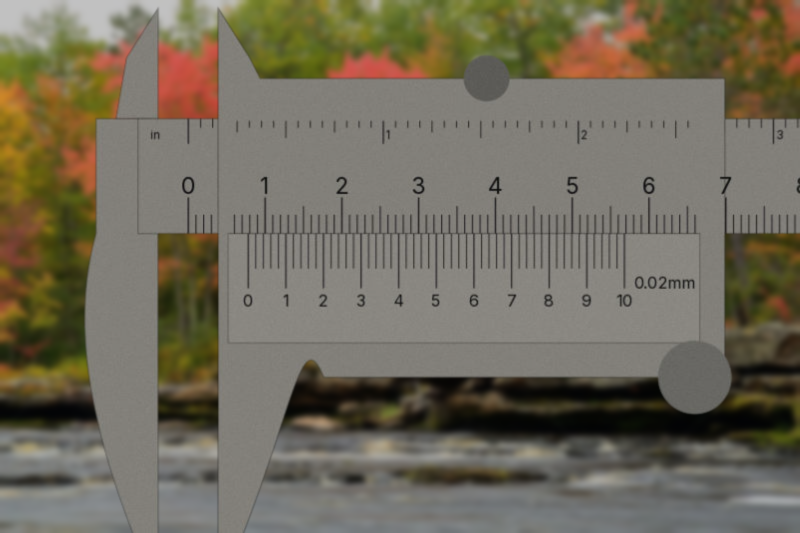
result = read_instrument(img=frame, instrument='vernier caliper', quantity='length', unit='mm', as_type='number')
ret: 7.8 mm
